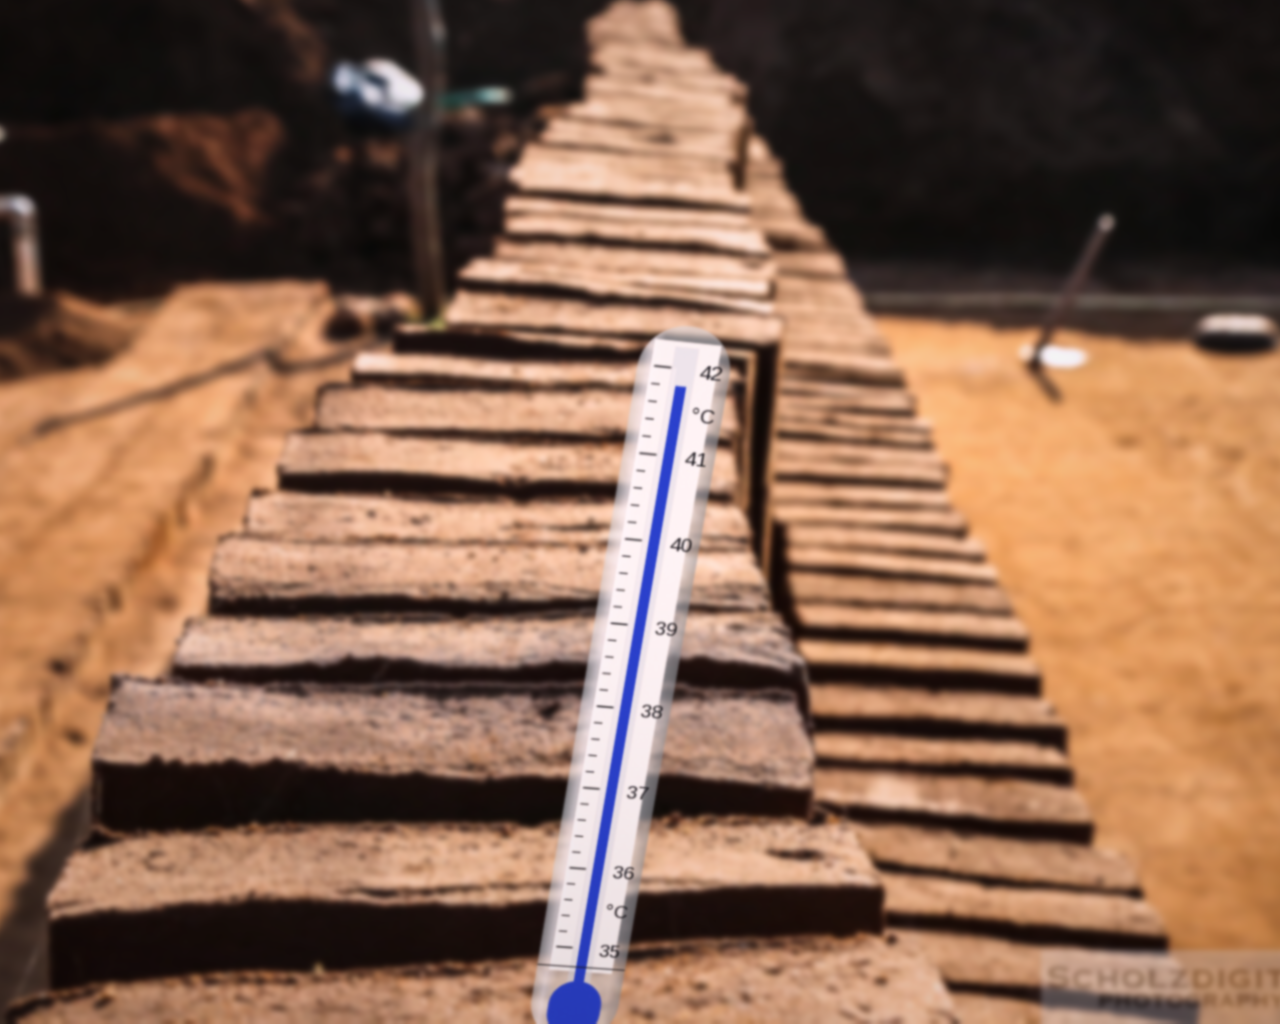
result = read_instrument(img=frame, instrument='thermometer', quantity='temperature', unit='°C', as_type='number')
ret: 41.8 °C
